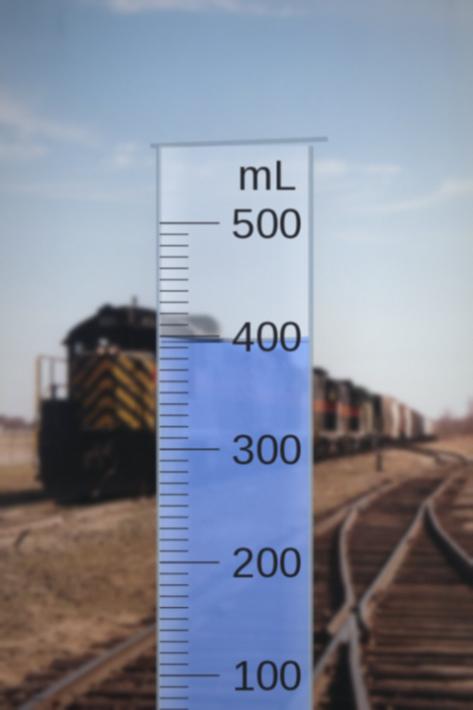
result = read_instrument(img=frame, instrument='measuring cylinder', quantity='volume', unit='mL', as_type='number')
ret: 395 mL
